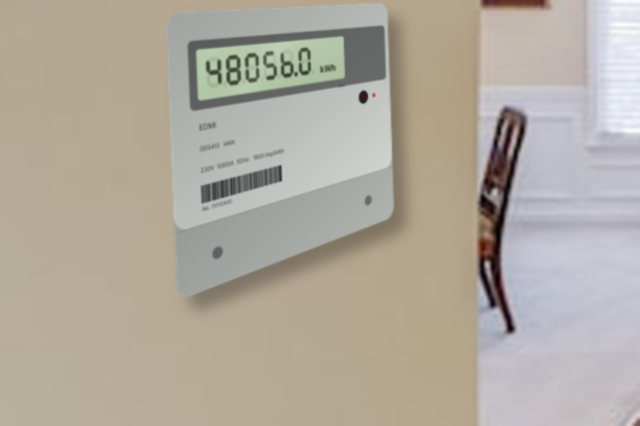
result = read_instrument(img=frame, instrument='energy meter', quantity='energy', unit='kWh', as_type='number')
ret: 48056.0 kWh
